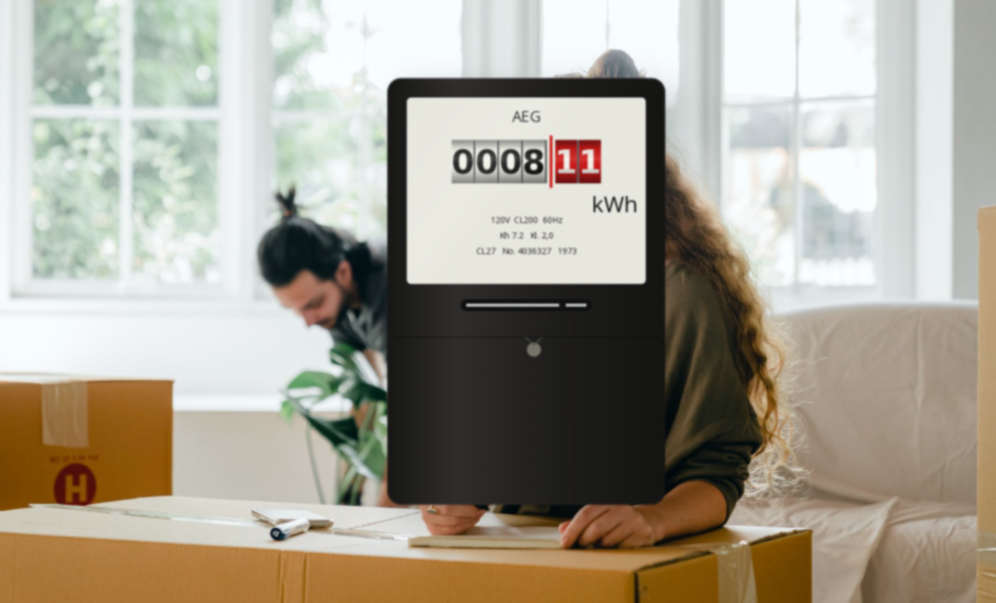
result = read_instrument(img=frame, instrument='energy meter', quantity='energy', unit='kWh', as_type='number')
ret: 8.11 kWh
